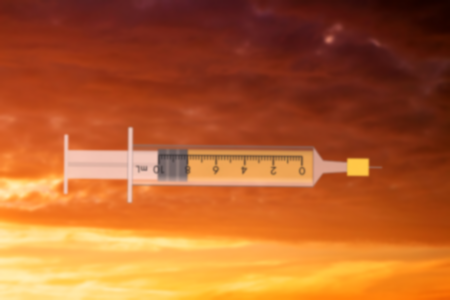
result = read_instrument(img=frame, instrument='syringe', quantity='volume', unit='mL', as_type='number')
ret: 8 mL
